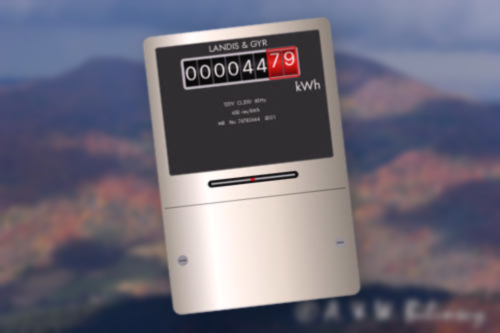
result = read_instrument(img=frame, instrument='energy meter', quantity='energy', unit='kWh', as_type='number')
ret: 44.79 kWh
